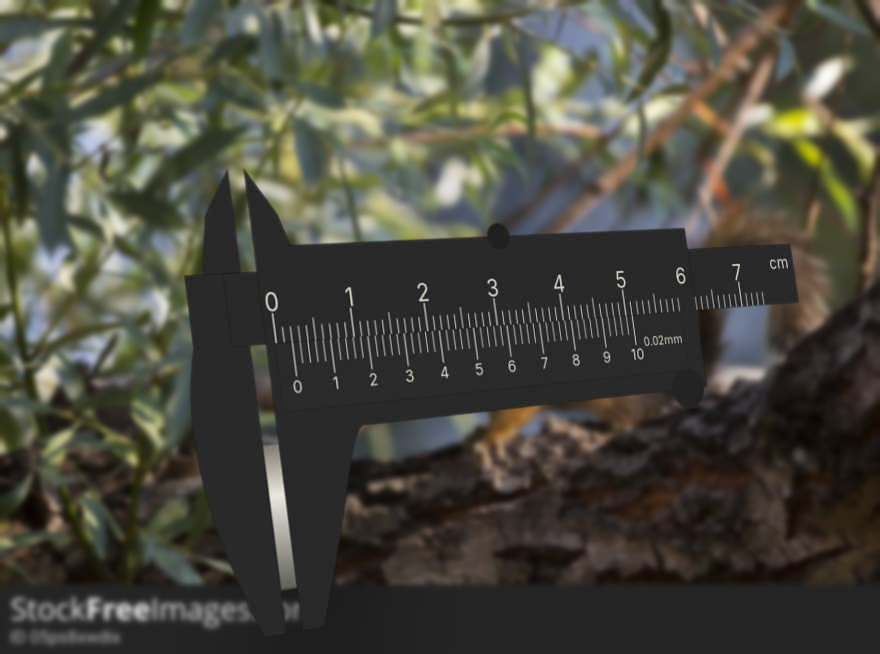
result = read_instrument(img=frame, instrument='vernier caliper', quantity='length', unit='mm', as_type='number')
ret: 2.0 mm
